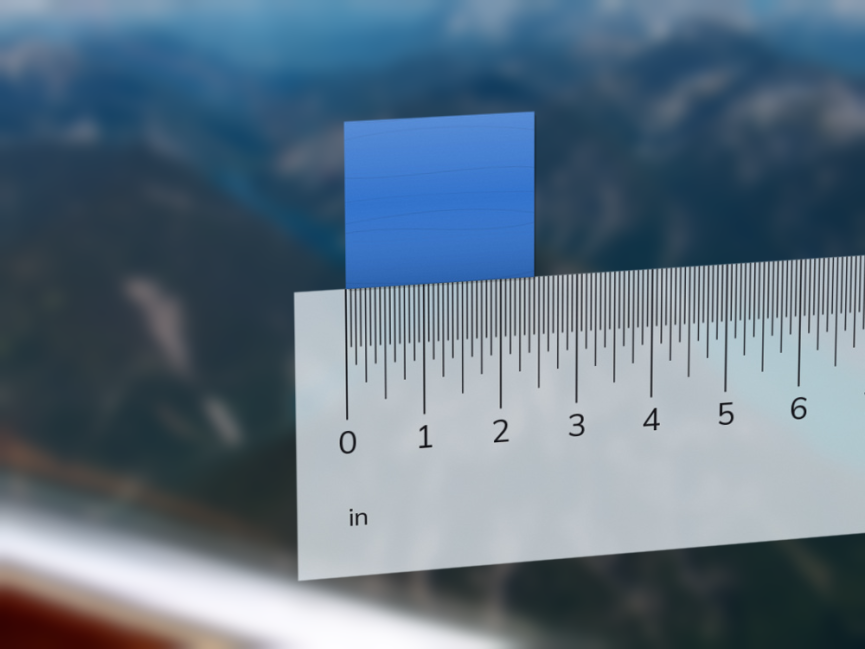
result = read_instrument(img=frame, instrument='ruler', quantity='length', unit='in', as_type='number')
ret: 2.4375 in
